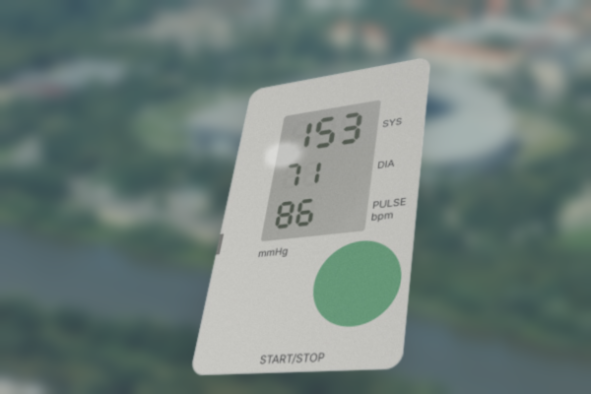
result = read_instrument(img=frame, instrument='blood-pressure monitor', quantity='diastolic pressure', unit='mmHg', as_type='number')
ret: 71 mmHg
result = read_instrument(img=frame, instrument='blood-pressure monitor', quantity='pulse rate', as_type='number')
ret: 86 bpm
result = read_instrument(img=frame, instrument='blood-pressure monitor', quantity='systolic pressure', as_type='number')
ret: 153 mmHg
